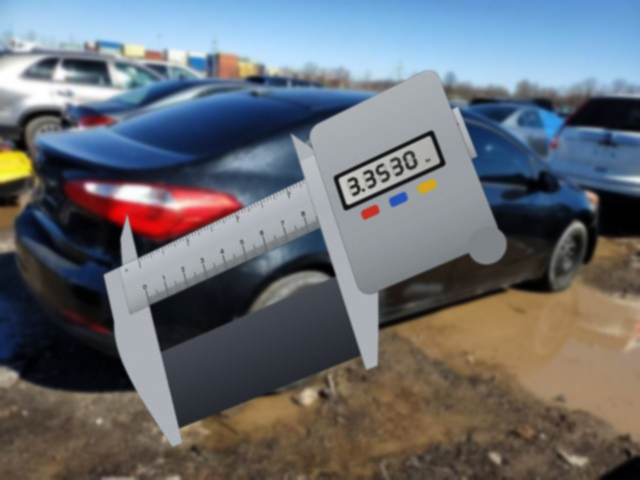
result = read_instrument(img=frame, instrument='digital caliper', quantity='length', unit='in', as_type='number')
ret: 3.3530 in
